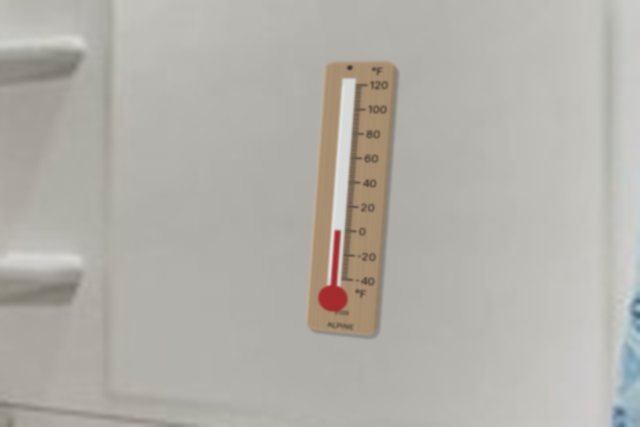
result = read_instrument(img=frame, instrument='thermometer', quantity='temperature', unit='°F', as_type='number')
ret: 0 °F
